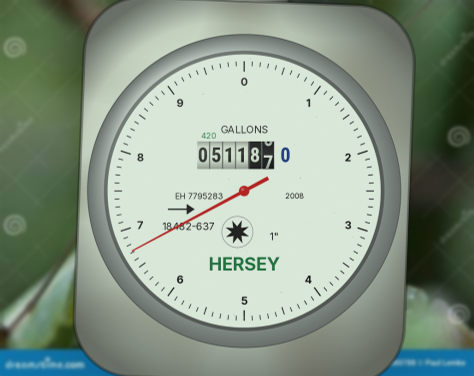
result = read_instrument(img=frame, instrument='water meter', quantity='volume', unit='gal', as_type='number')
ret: 511866.7 gal
